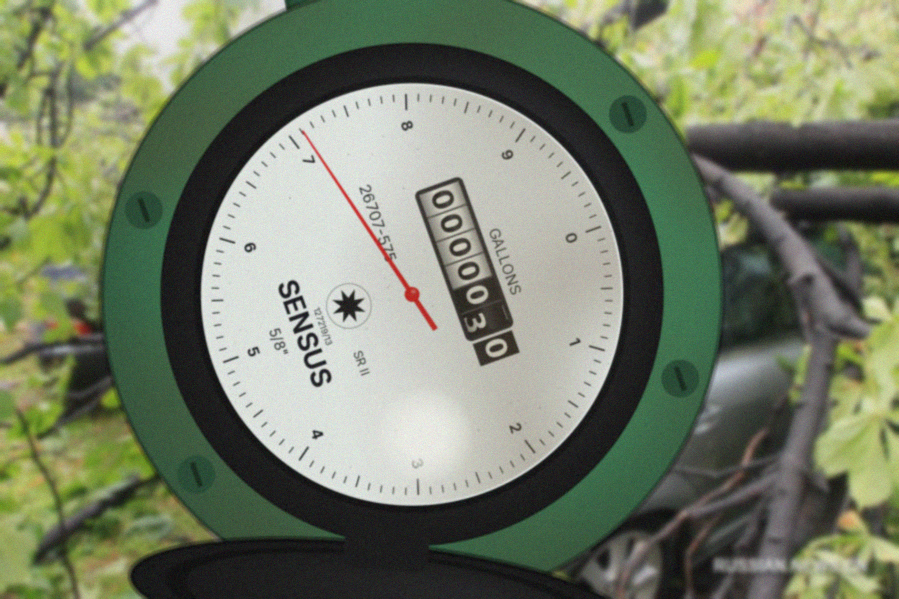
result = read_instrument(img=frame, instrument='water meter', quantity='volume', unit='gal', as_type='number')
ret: 27.1 gal
